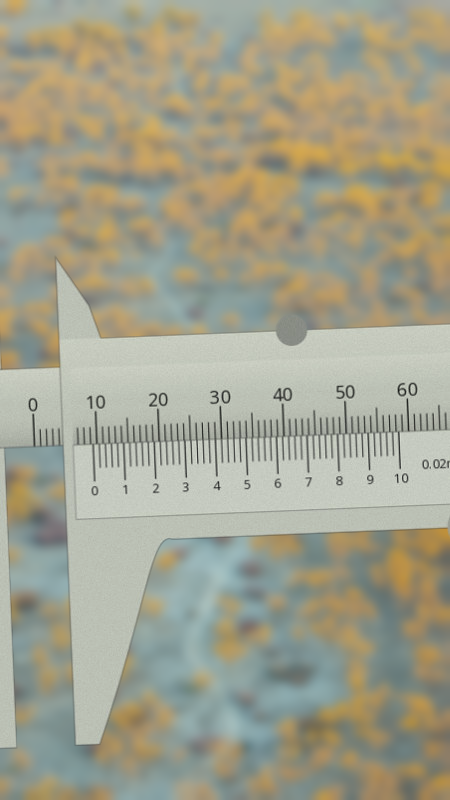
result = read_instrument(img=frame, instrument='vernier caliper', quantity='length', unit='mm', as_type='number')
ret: 9.4 mm
